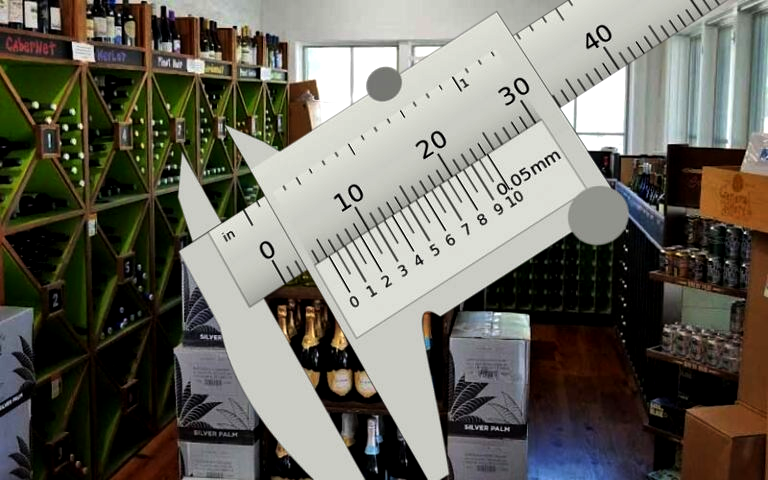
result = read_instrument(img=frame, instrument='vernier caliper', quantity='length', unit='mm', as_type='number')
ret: 5.2 mm
